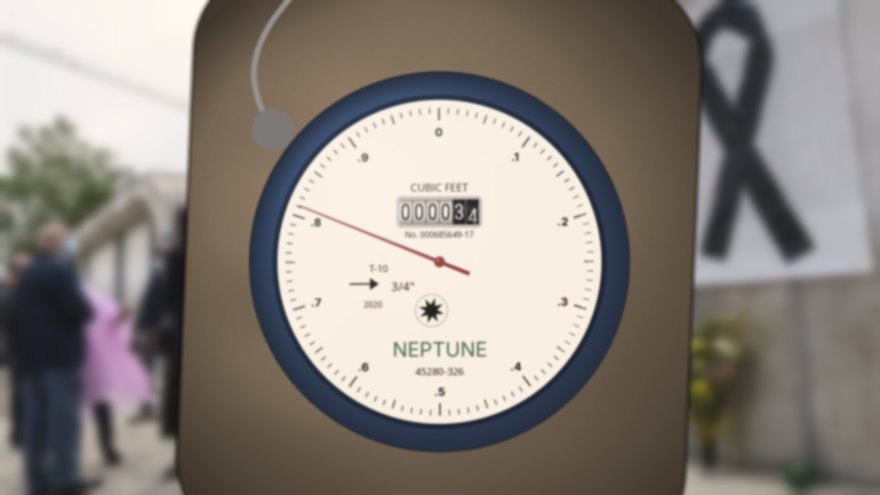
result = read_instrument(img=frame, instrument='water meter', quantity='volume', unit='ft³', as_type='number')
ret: 33.81 ft³
